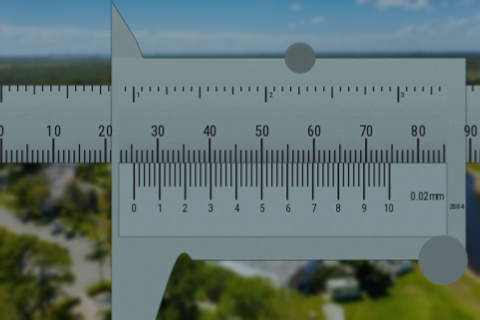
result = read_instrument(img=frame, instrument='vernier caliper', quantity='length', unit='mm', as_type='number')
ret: 25.5 mm
